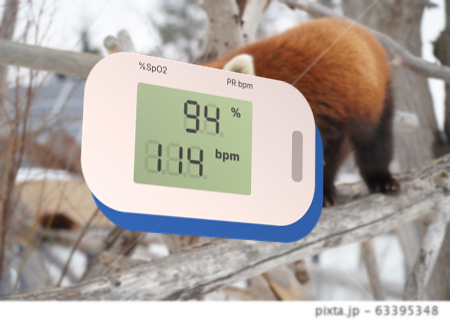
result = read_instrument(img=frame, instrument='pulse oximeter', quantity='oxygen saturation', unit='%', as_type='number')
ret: 94 %
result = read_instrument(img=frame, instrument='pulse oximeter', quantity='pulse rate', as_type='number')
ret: 114 bpm
